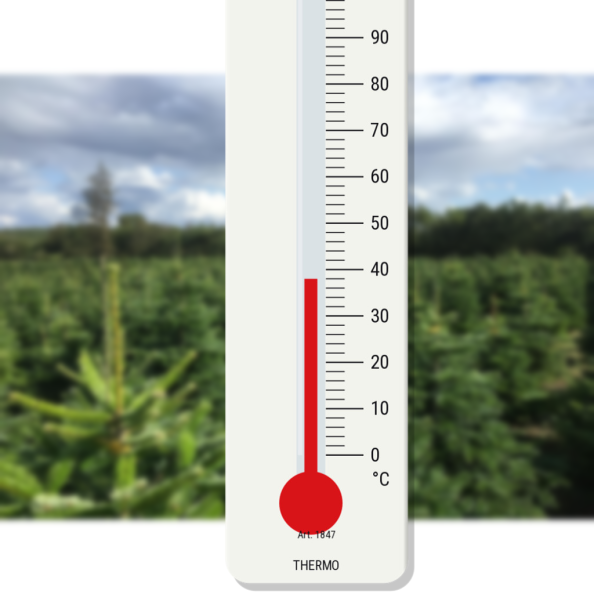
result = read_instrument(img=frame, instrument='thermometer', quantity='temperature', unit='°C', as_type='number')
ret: 38 °C
